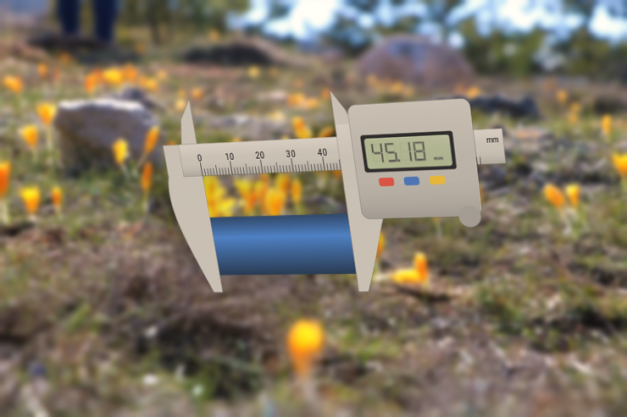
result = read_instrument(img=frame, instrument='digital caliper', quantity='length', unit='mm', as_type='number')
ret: 45.18 mm
